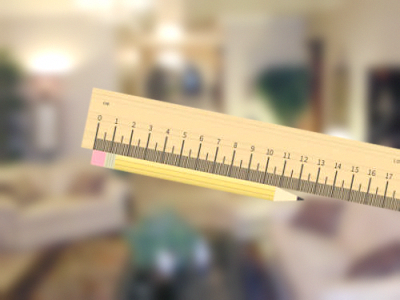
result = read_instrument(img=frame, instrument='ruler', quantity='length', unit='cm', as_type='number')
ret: 12.5 cm
